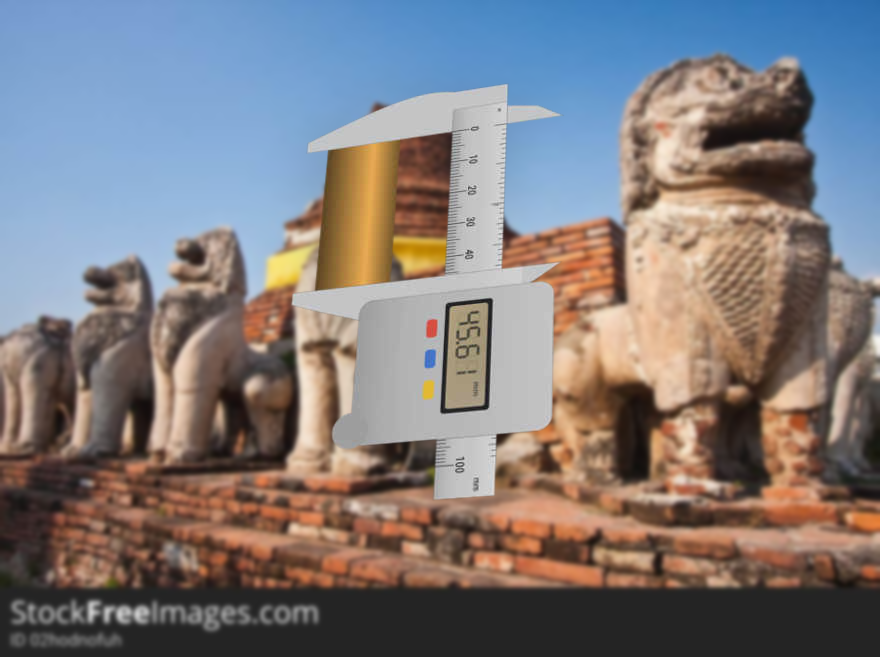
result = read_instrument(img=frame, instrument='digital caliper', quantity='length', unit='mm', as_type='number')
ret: 45.61 mm
